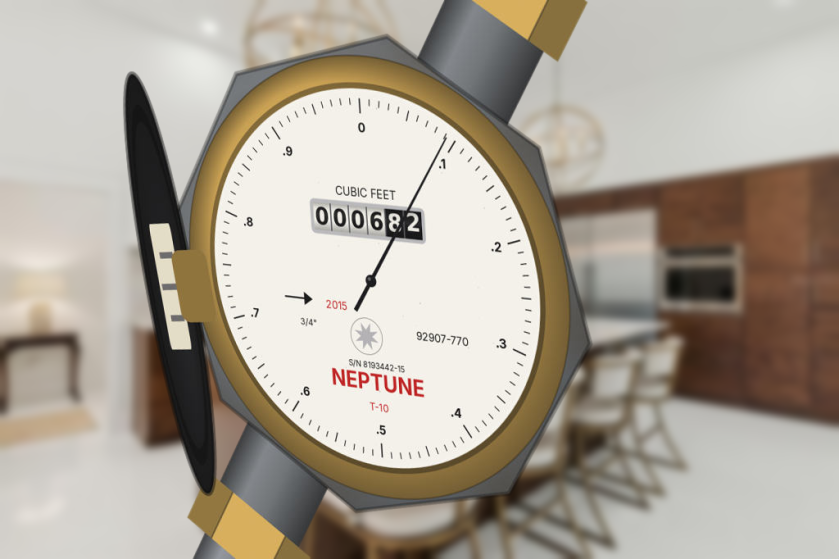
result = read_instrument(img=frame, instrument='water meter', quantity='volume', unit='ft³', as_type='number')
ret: 682.09 ft³
